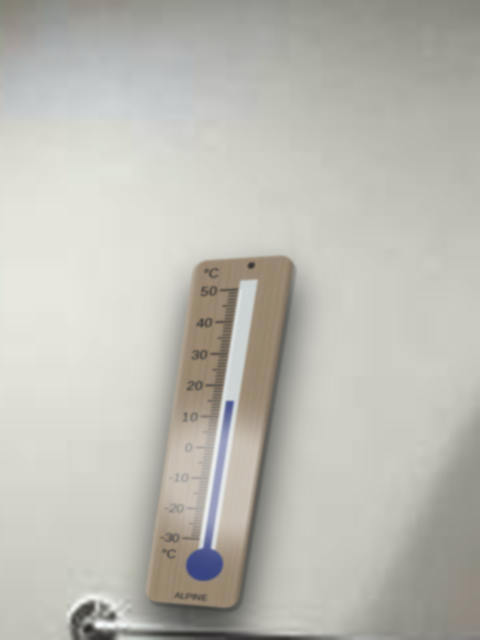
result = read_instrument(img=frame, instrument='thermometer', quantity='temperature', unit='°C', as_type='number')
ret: 15 °C
